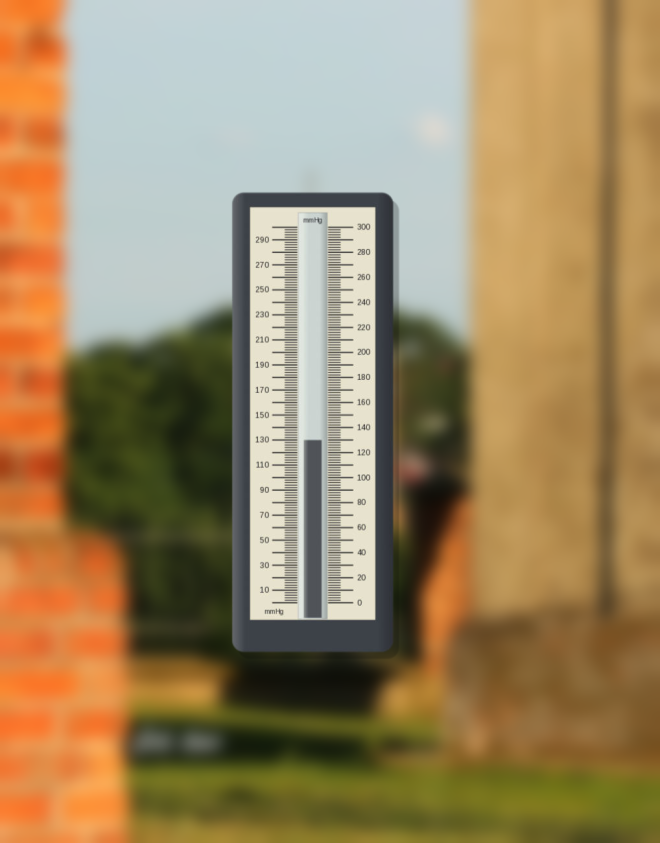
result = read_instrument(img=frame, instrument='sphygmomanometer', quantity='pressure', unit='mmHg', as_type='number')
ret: 130 mmHg
